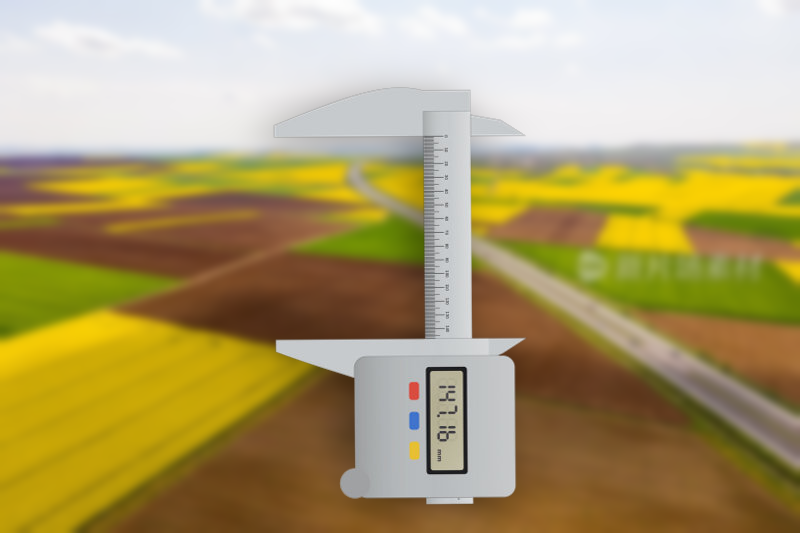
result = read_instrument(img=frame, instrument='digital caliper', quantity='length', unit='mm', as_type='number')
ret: 147.16 mm
